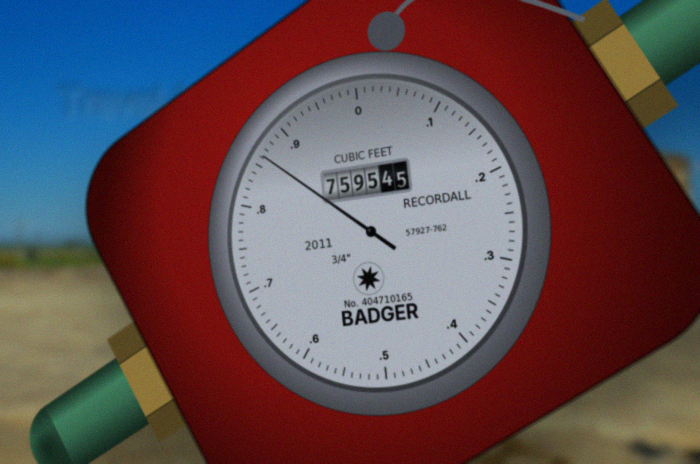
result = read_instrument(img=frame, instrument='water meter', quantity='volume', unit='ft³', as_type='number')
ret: 759544.86 ft³
